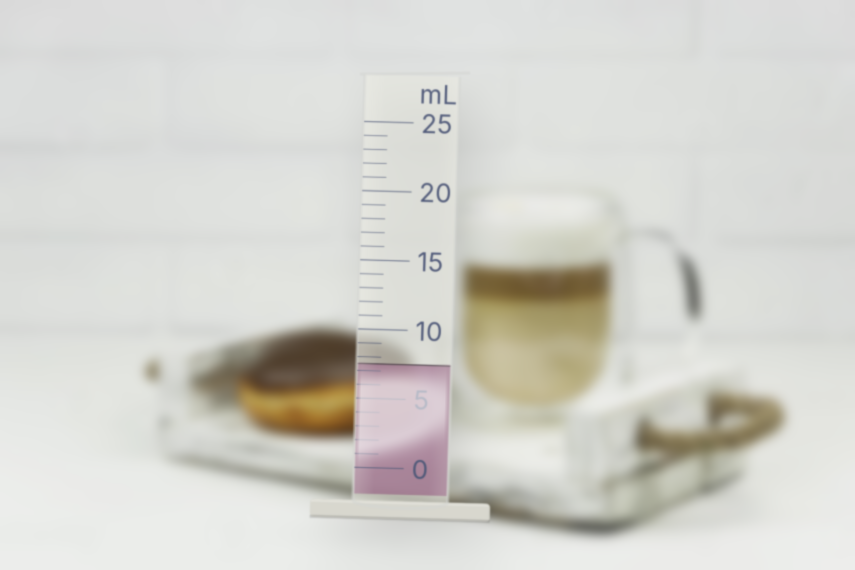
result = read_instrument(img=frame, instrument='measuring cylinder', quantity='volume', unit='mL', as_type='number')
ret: 7.5 mL
